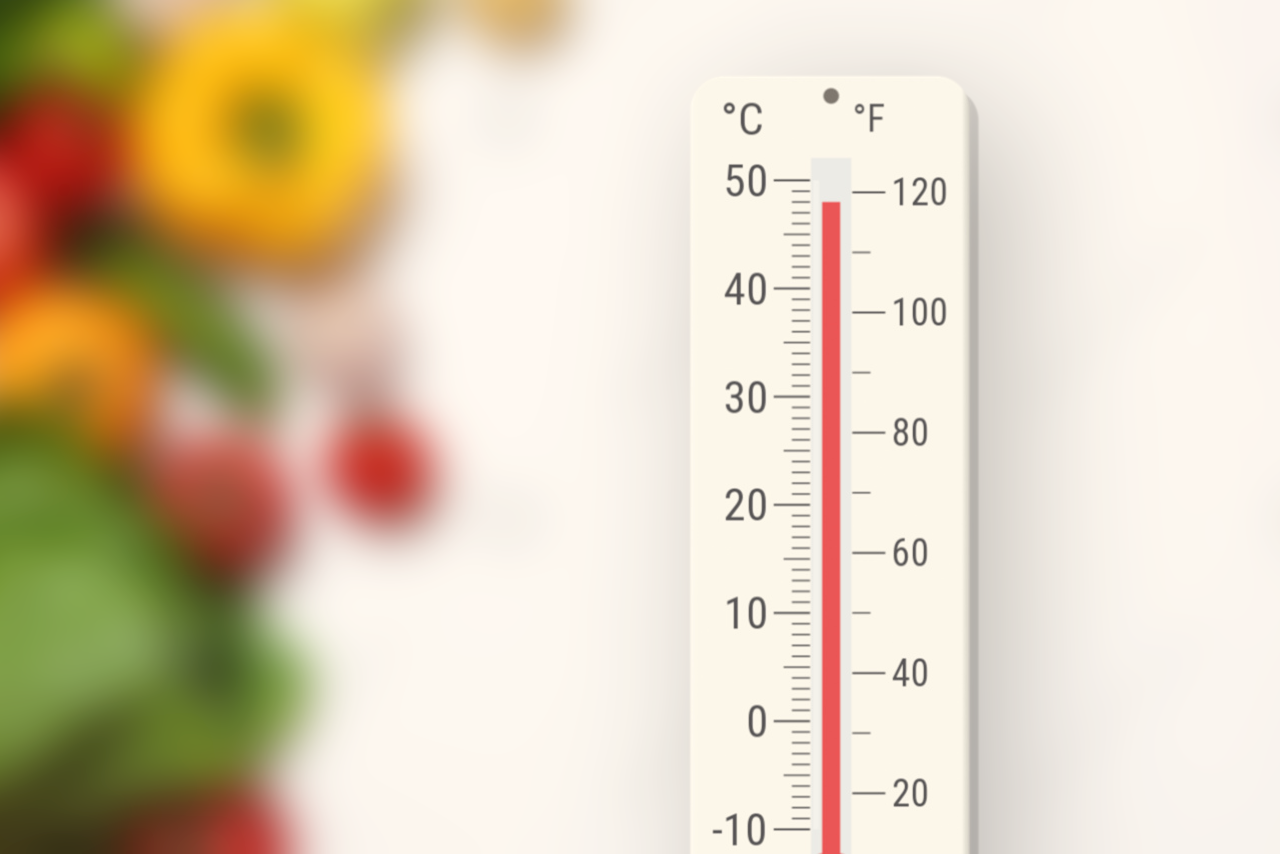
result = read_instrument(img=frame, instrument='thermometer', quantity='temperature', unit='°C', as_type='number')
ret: 48 °C
